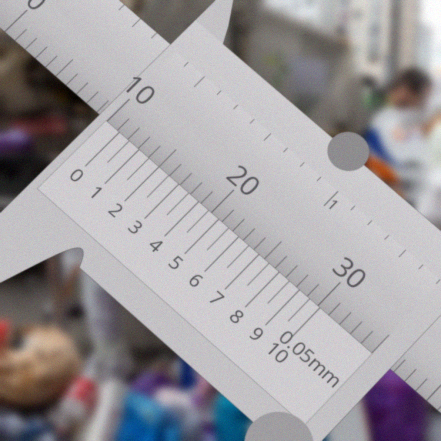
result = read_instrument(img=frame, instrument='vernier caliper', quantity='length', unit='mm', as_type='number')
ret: 11.2 mm
